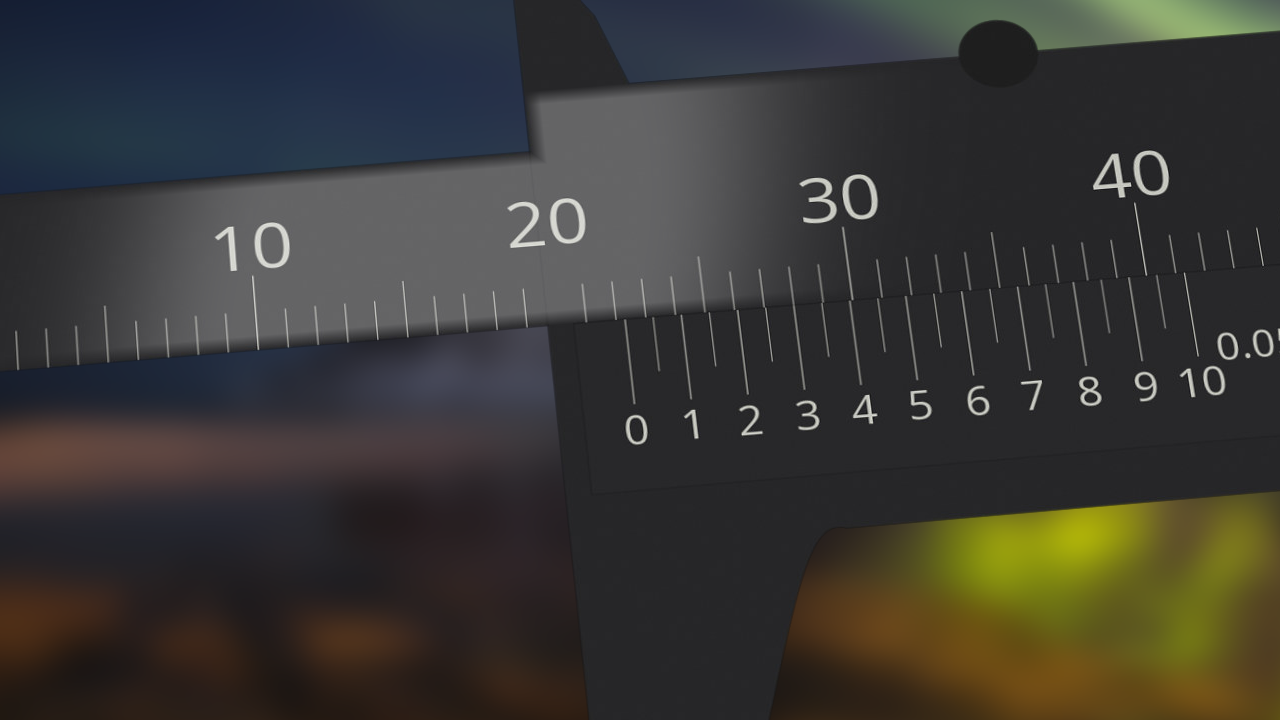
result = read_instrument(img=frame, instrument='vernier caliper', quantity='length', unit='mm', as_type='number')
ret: 22.30 mm
